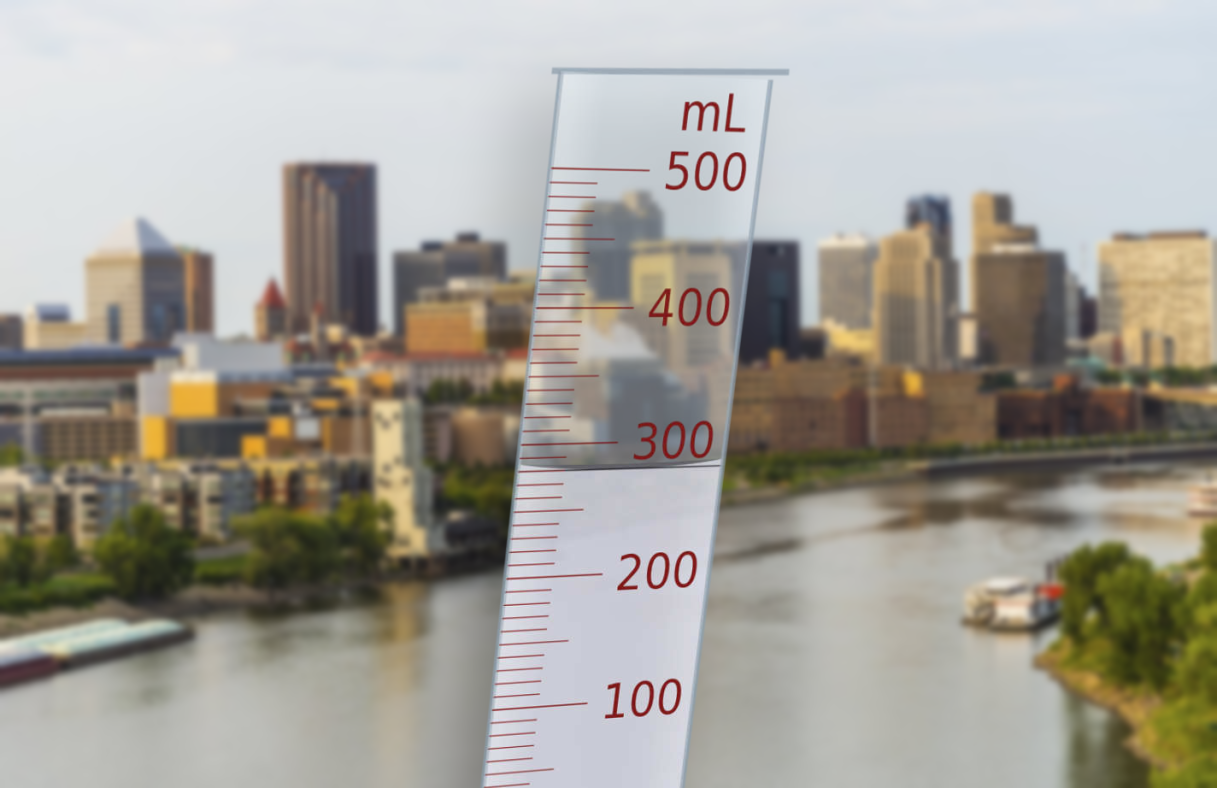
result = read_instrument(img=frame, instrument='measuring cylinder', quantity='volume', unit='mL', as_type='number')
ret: 280 mL
